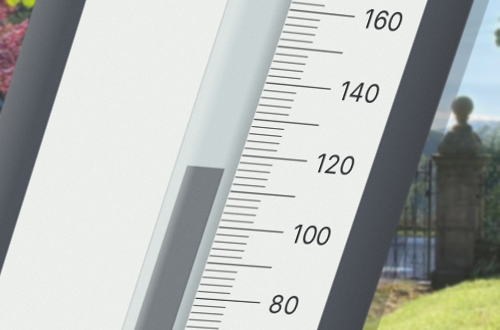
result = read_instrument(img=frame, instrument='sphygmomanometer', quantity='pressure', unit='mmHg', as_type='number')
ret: 116 mmHg
